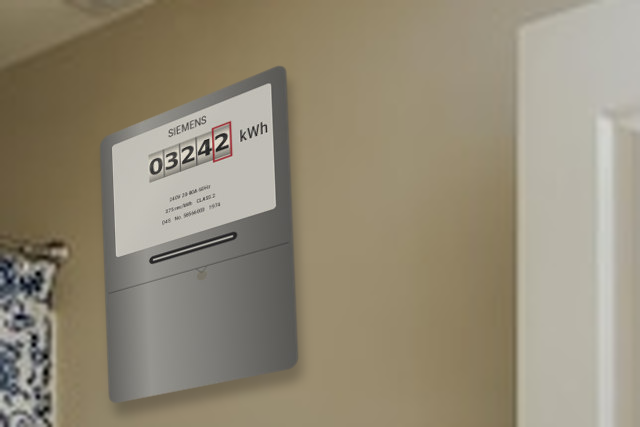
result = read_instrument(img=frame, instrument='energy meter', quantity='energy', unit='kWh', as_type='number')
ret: 324.2 kWh
